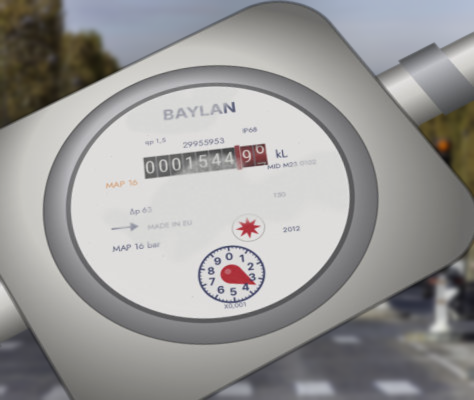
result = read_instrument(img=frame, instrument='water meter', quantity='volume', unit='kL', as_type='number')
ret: 1544.963 kL
